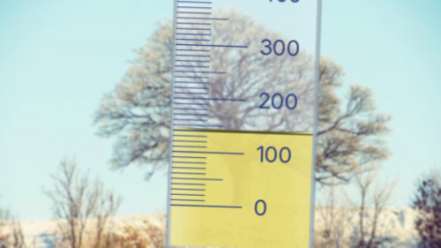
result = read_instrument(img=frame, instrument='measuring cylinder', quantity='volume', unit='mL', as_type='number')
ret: 140 mL
